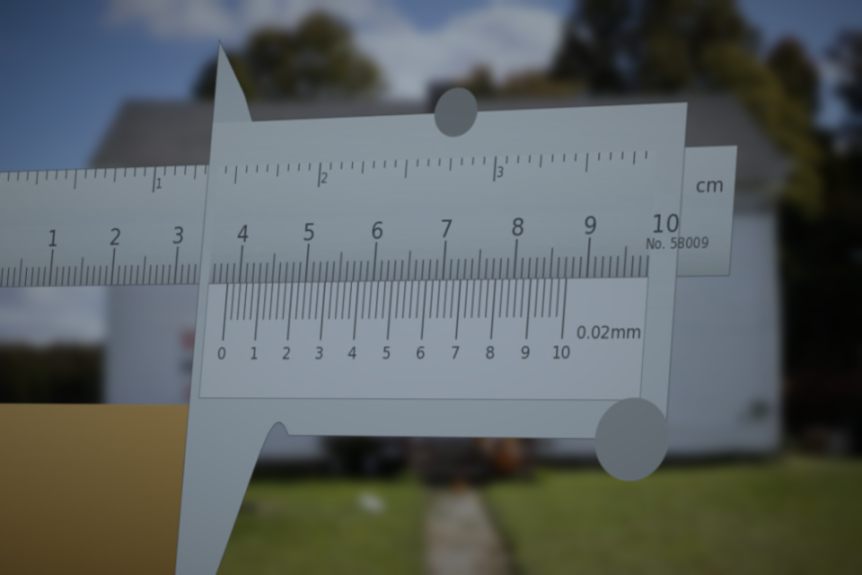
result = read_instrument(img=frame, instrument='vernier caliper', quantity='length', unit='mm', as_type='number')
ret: 38.2 mm
